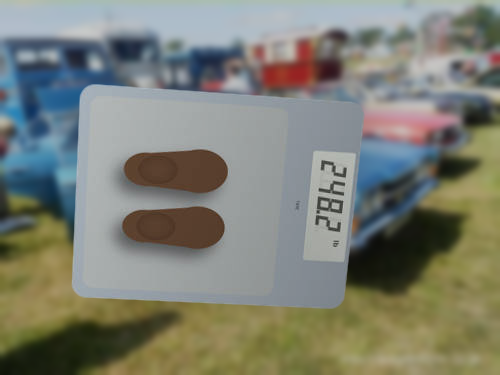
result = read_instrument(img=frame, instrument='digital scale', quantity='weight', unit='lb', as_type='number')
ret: 248.2 lb
